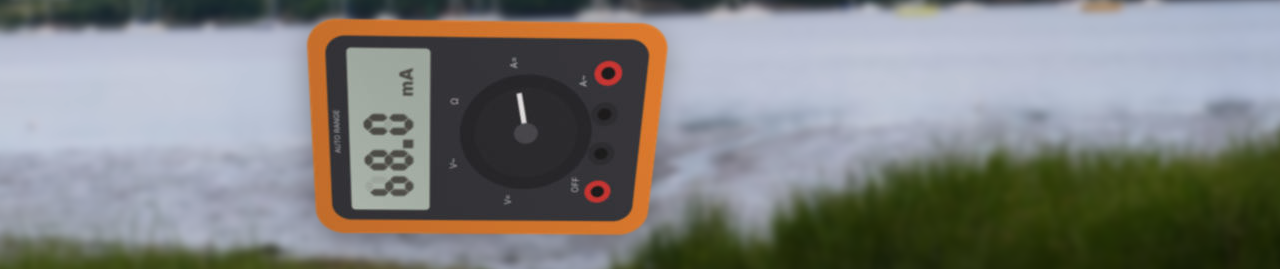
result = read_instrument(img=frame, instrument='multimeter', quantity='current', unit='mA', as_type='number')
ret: 68.0 mA
